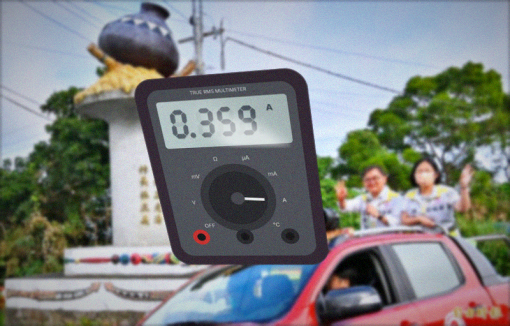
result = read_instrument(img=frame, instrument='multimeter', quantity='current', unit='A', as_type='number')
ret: 0.359 A
